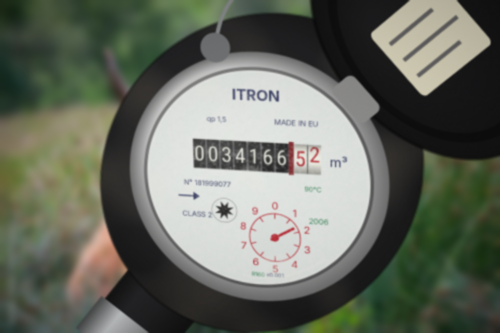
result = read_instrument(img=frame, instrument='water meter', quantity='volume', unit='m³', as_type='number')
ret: 34166.521 m³
